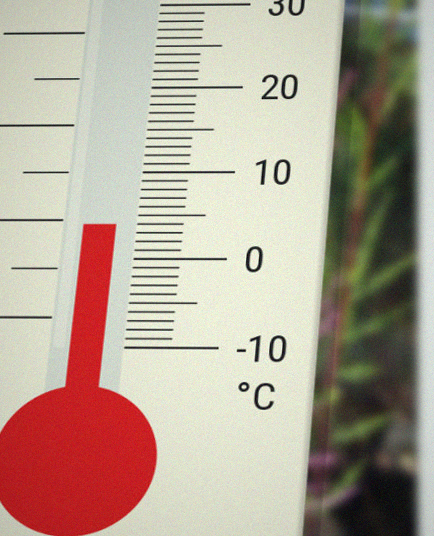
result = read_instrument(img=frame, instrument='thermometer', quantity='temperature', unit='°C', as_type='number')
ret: 4 °C
